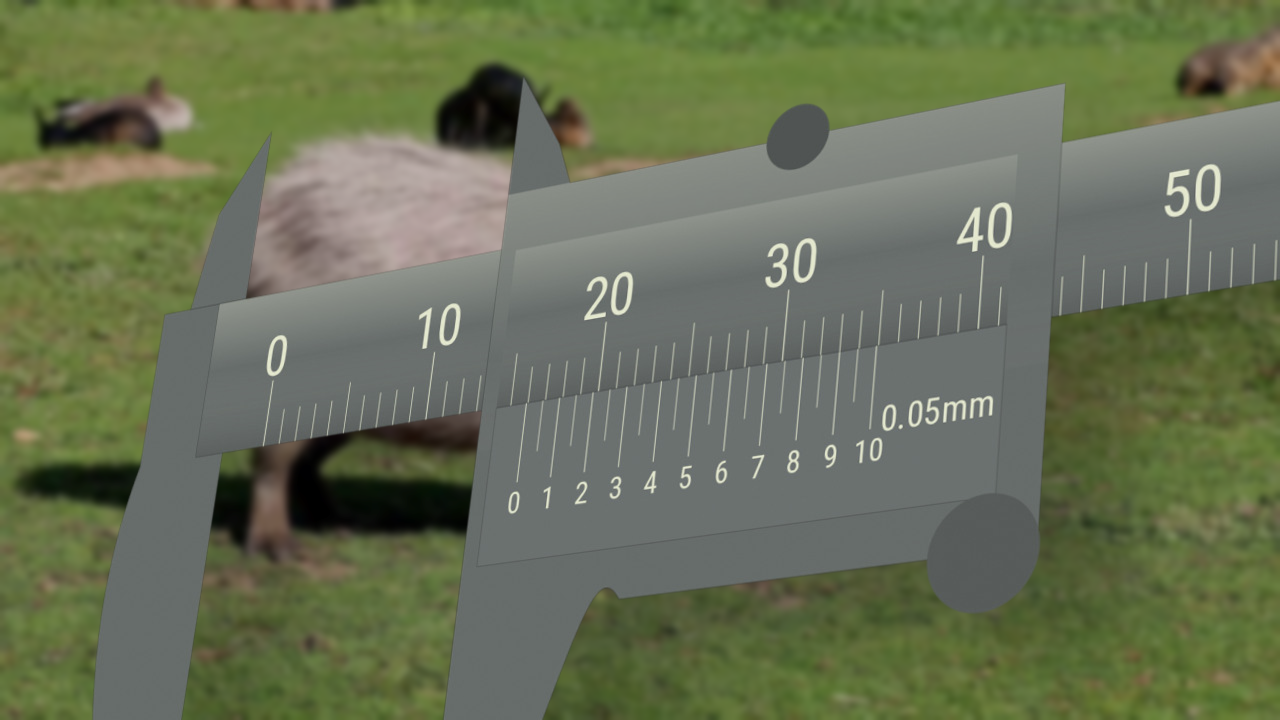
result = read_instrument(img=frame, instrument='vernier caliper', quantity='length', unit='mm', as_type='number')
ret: 15.9 mm
